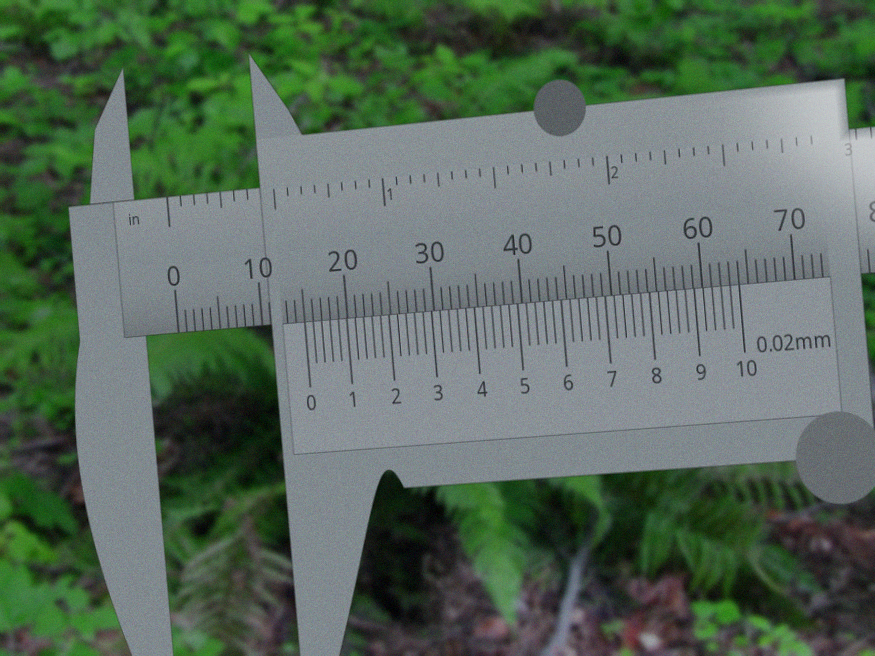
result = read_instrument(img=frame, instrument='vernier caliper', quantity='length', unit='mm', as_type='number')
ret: 15.0 mm
